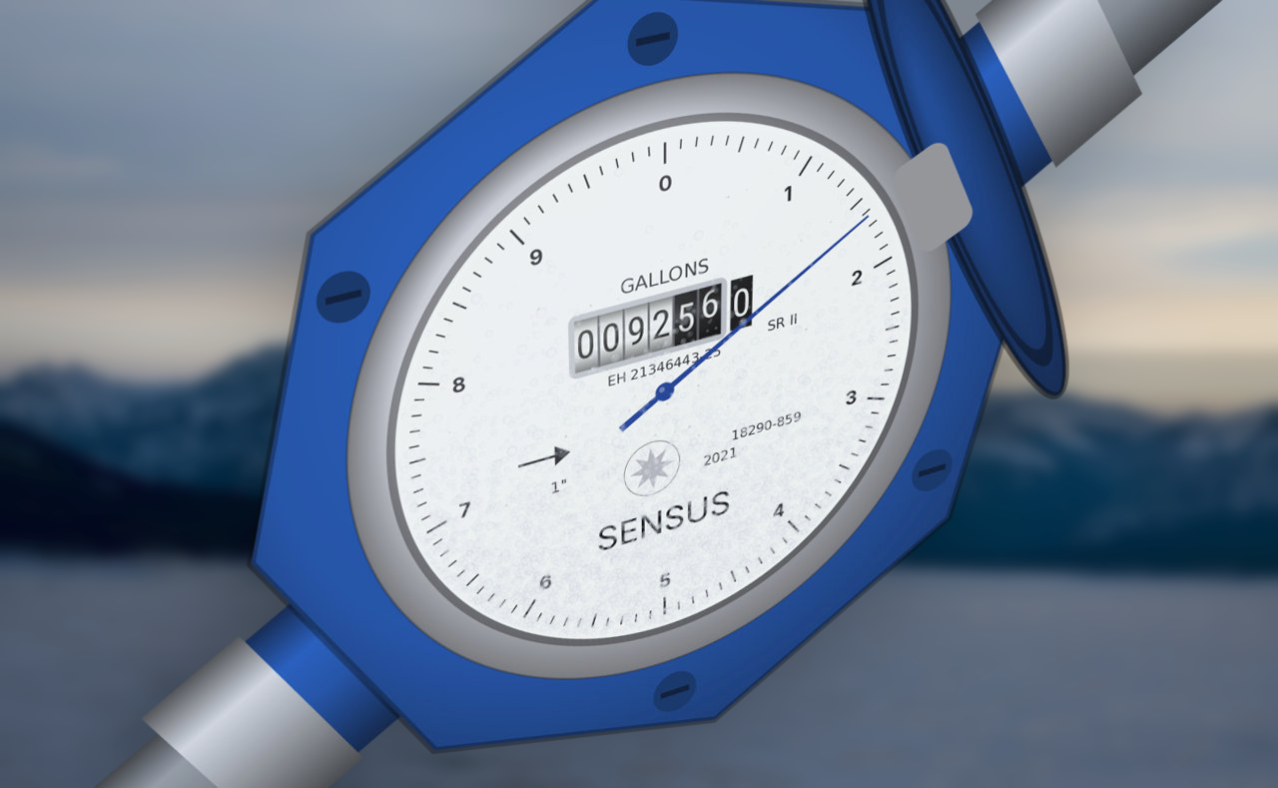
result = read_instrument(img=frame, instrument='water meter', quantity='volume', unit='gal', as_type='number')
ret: 92561.6 gal
